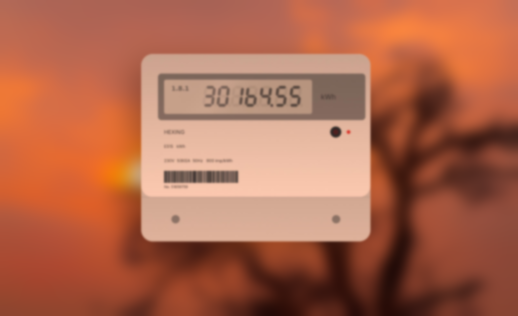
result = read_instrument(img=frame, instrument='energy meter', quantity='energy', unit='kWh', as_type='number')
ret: 30164.55 kWh
